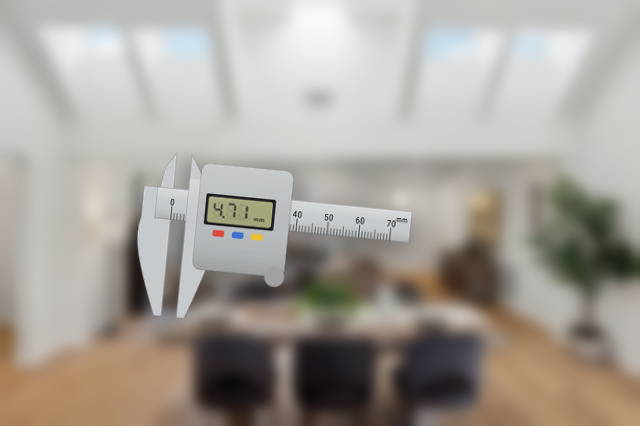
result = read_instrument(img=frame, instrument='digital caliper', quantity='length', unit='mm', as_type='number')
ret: 4.71 mm
